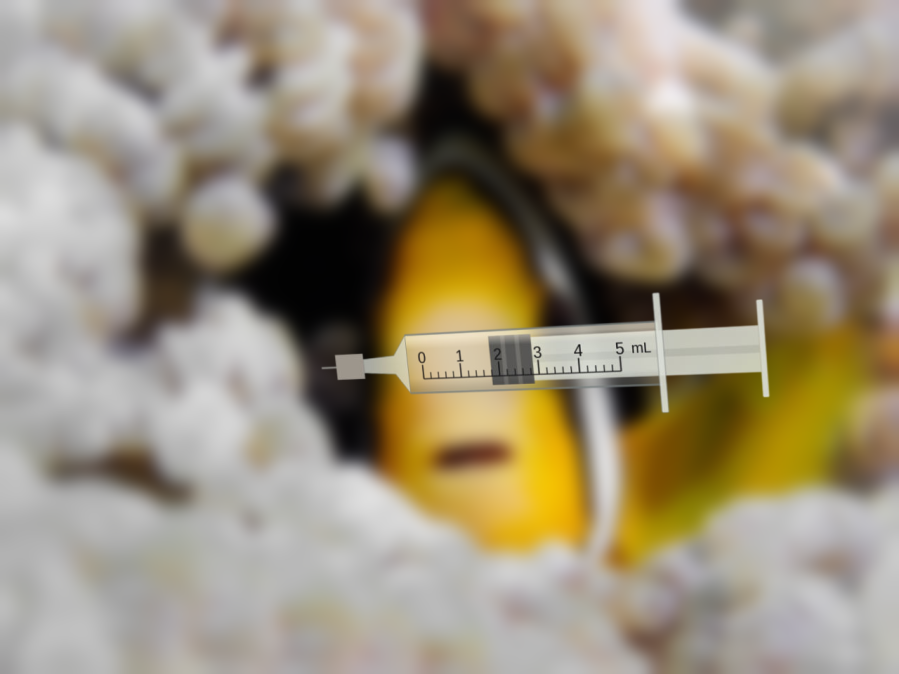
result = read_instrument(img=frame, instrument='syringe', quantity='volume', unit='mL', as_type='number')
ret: 1.8 mL
